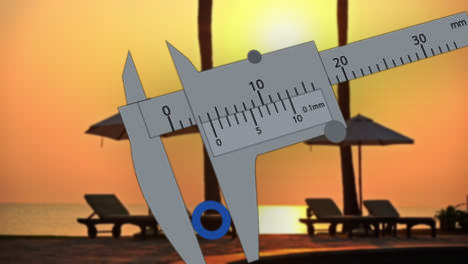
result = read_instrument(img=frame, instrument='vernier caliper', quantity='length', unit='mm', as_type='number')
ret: 4.0 mm
